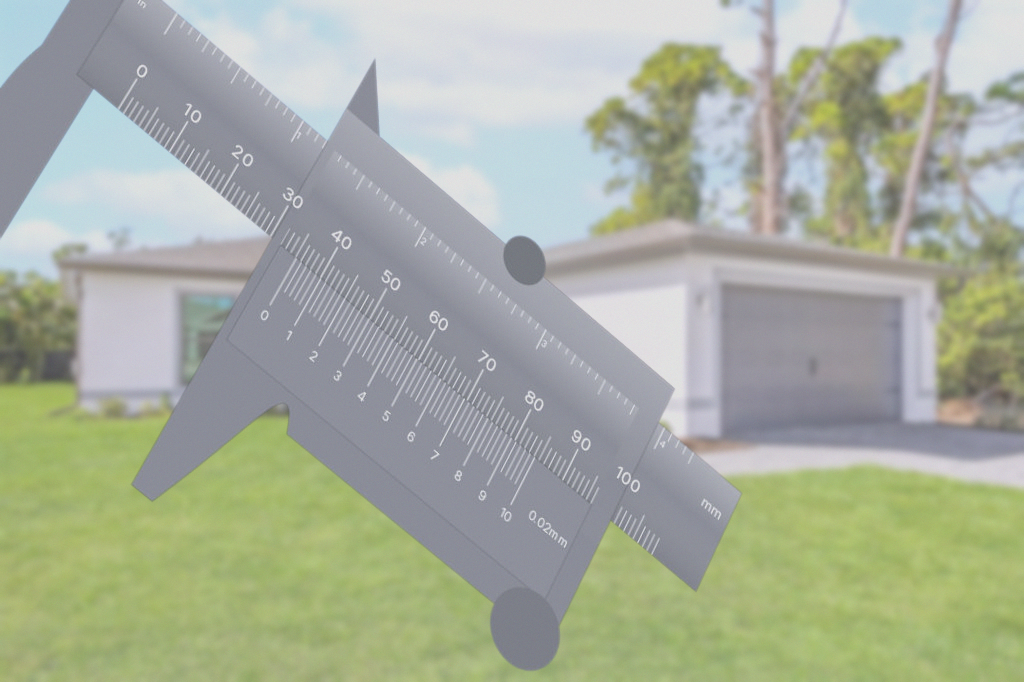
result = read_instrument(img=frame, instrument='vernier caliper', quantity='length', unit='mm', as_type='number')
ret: 35.2 mm
